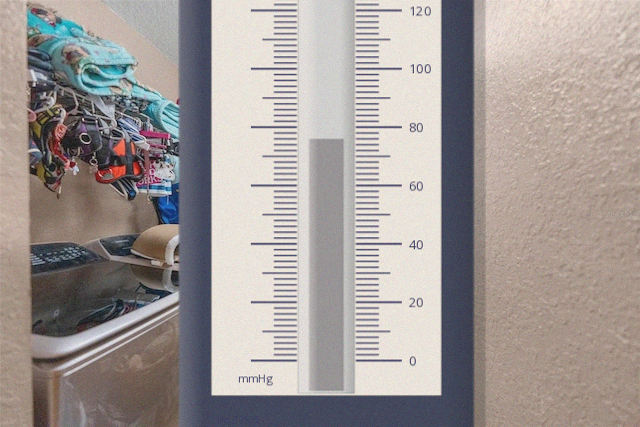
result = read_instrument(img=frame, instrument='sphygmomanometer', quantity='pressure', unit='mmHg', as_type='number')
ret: 76 mmHg
